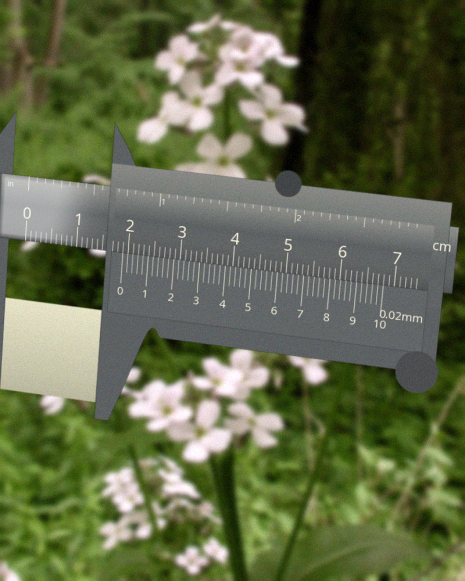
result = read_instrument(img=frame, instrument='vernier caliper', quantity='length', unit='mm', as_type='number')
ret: 19.0 mm
